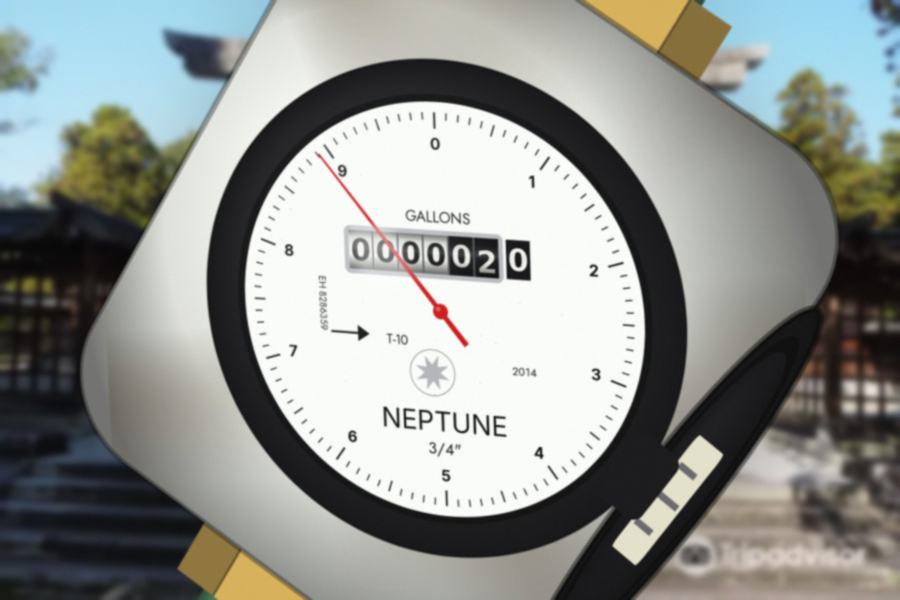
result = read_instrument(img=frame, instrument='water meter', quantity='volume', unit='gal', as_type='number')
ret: 18.9 gal
